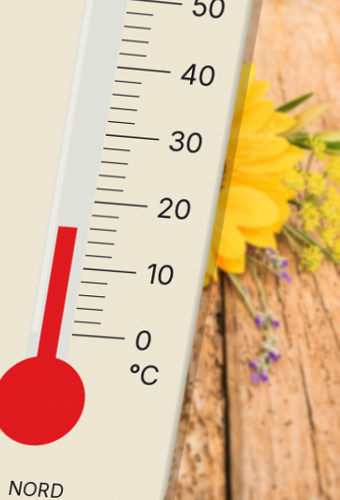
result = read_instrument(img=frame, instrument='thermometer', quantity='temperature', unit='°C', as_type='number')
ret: 16 °C
